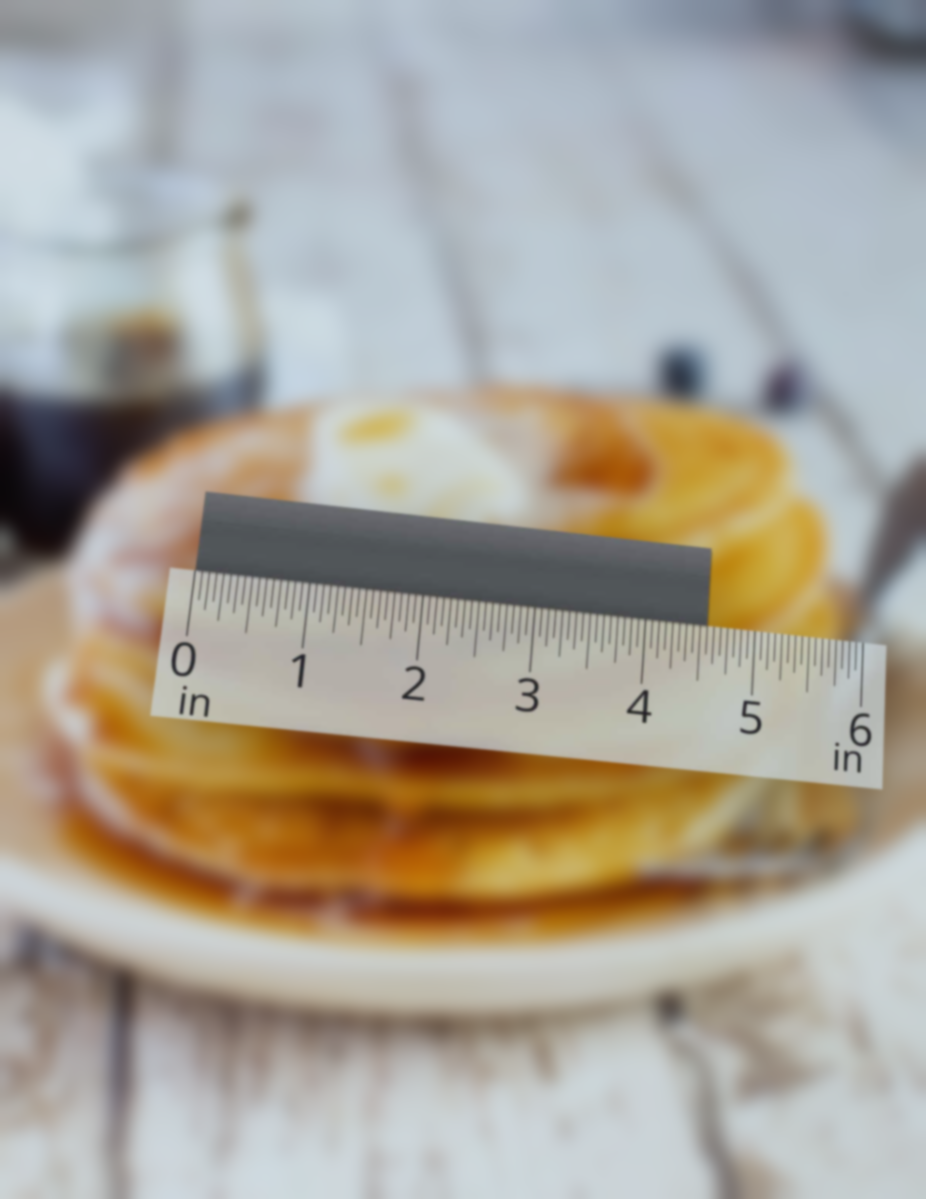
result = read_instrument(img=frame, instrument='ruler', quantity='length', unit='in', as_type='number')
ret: 4.5625 in
